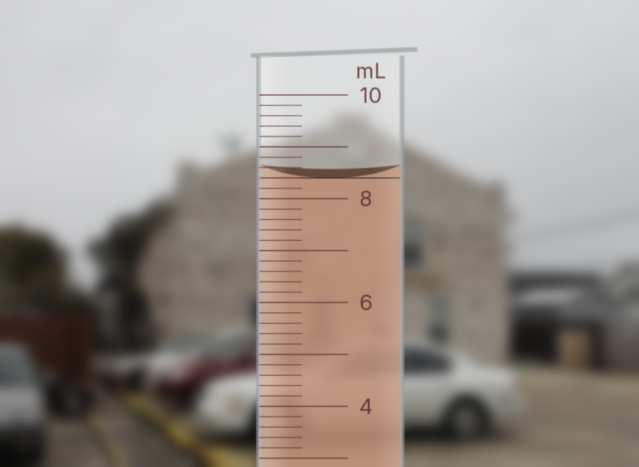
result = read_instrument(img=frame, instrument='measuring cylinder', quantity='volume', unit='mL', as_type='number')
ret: 8.4 mL
